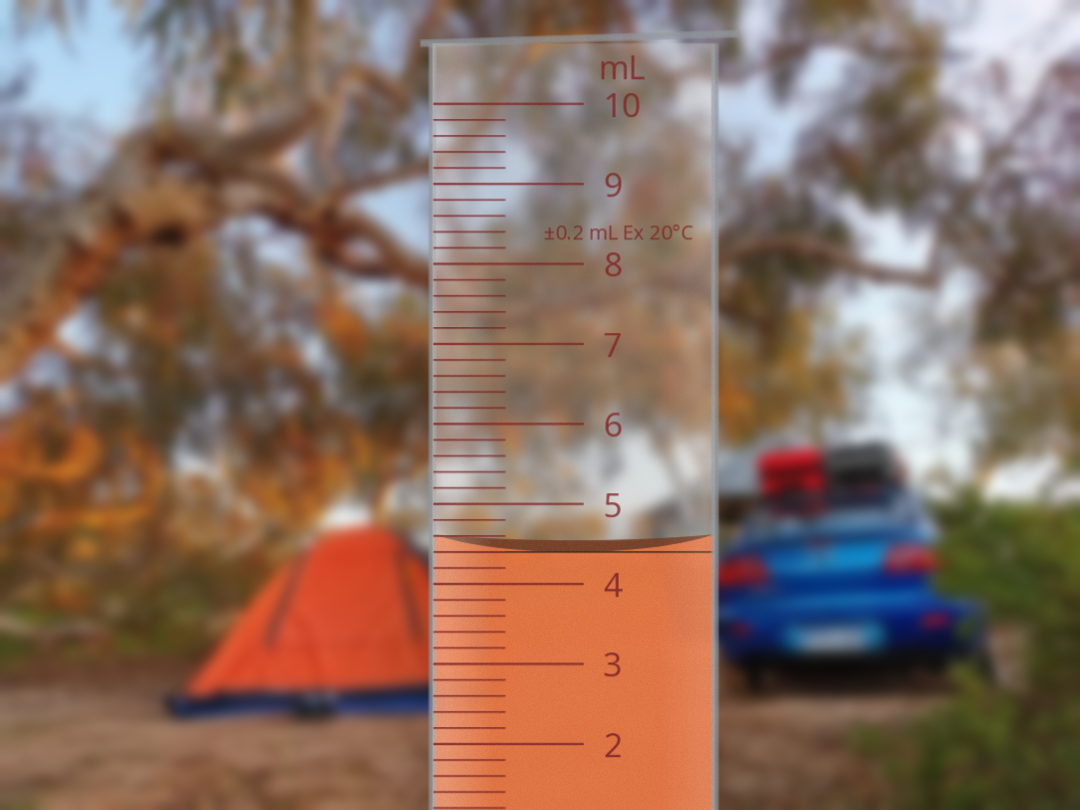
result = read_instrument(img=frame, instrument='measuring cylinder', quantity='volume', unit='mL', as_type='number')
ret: 4.4 mL
